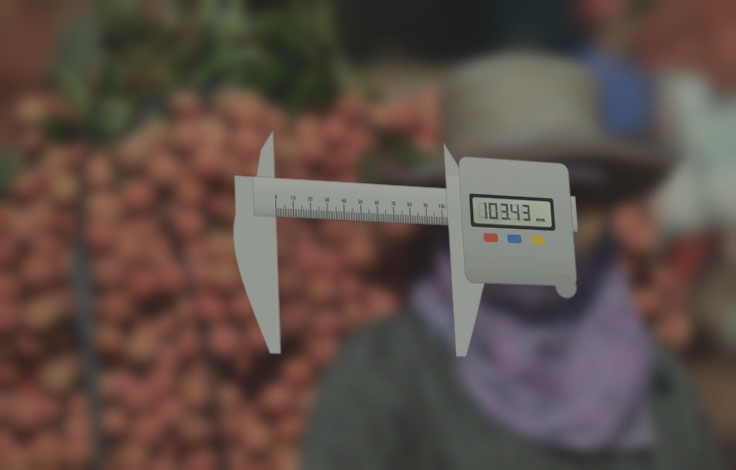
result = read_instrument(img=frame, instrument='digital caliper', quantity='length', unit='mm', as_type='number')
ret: 103.43 mm
